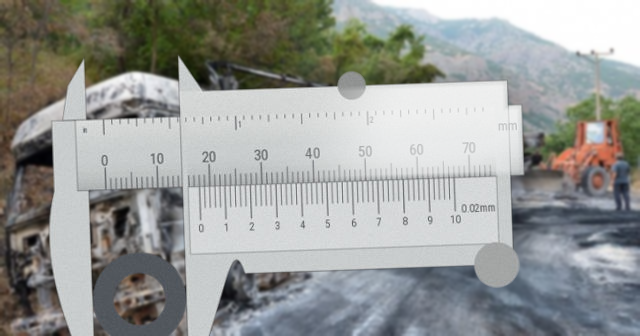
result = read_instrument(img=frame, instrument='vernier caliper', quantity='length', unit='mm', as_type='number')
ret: 18.0 mm
